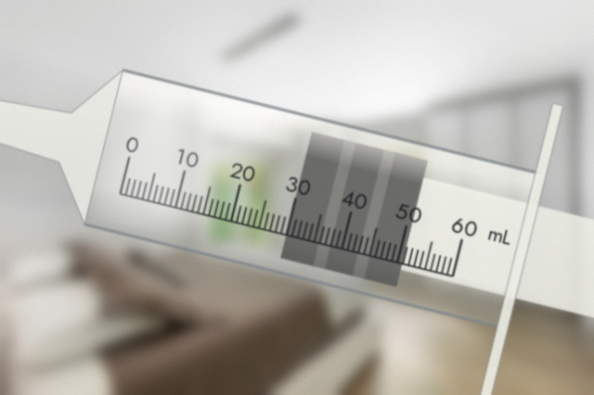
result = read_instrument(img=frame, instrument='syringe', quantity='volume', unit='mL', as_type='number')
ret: 30 mL
